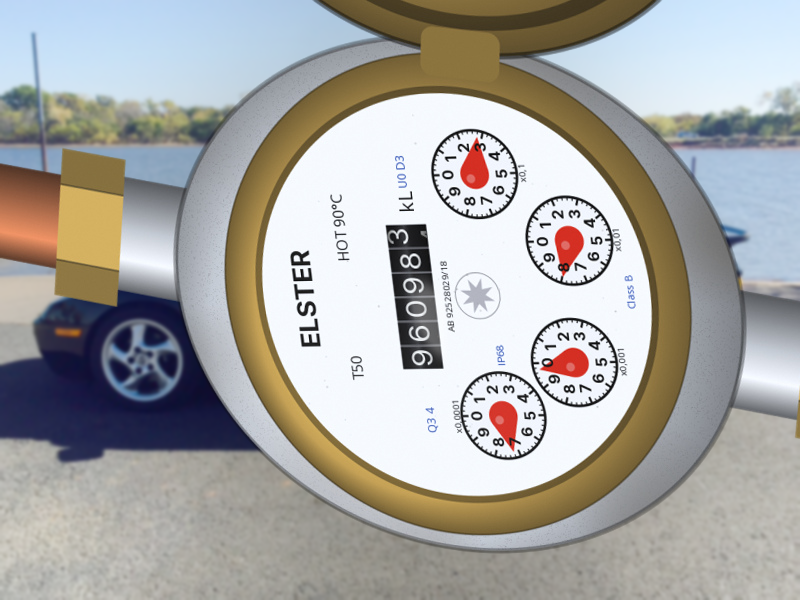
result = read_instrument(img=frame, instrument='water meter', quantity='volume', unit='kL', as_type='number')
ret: 960983.2797 kL
